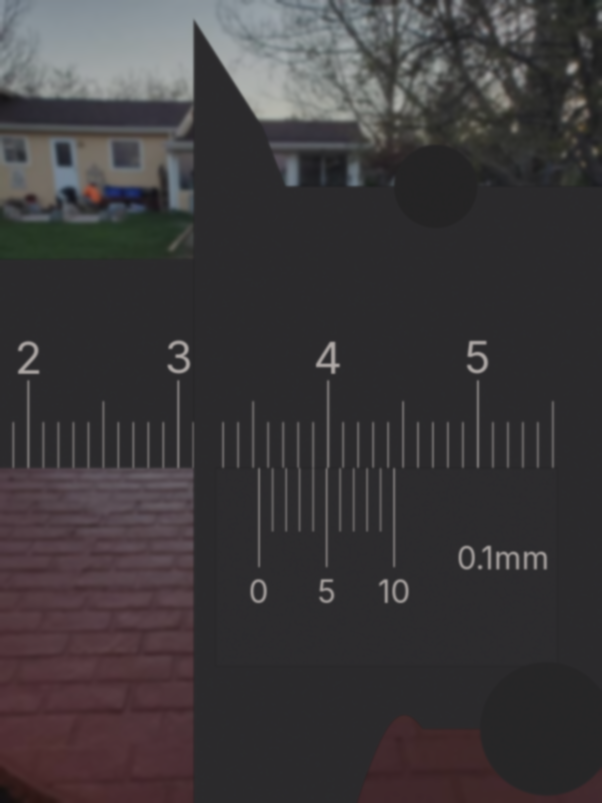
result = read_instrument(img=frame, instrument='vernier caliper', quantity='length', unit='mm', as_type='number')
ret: 35.4 mm
